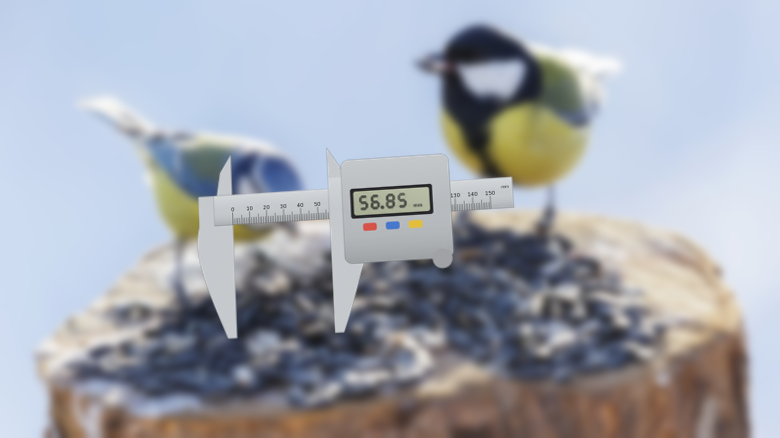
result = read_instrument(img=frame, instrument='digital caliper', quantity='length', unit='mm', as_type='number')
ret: 56.85 mm
